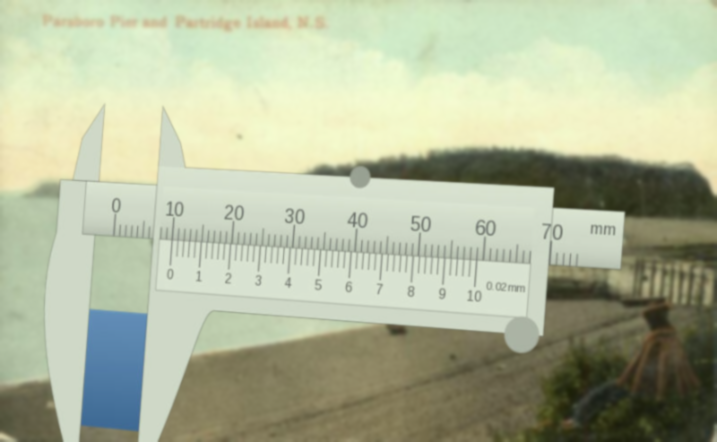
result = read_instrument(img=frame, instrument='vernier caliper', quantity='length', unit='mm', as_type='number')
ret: 10.0 mm
